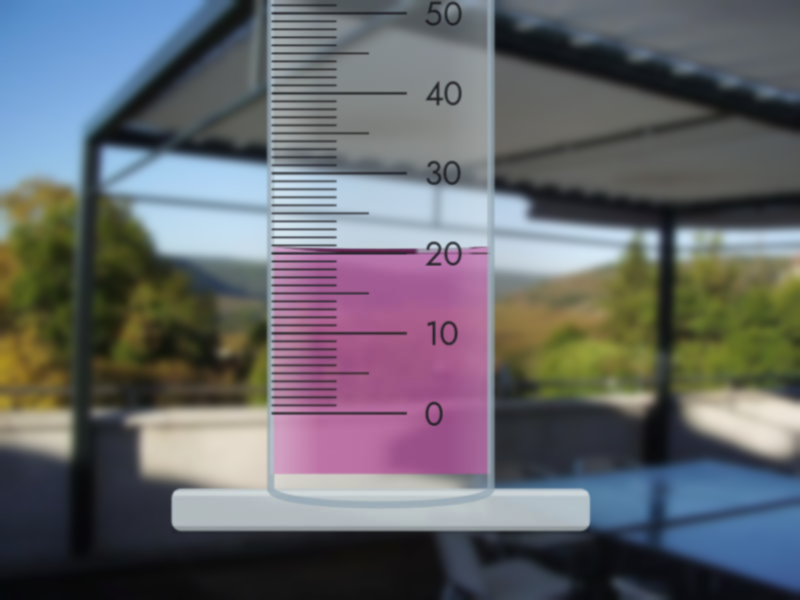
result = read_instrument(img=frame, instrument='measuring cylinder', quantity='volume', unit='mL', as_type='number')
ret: 20 mL
